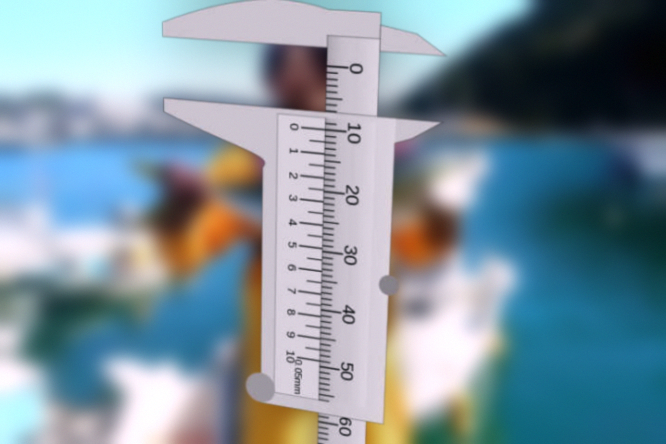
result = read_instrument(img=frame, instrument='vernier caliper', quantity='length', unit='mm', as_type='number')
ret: 10.0 mm
